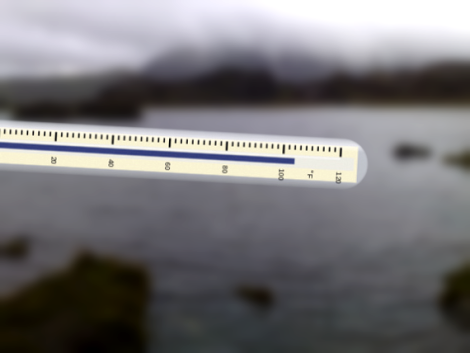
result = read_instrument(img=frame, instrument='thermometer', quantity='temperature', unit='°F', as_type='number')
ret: 104 °F
